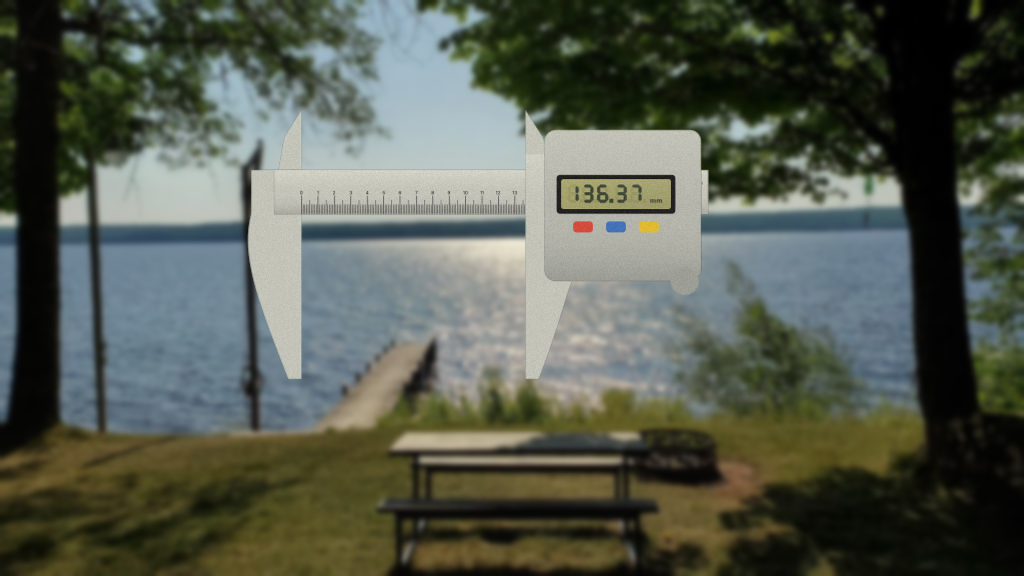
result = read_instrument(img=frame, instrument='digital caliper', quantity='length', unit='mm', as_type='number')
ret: 136.37 mm
